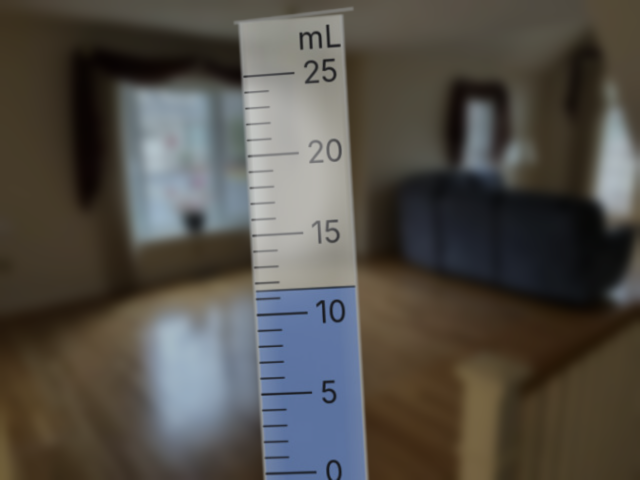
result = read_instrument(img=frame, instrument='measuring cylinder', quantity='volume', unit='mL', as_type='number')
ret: 11.5 mL
